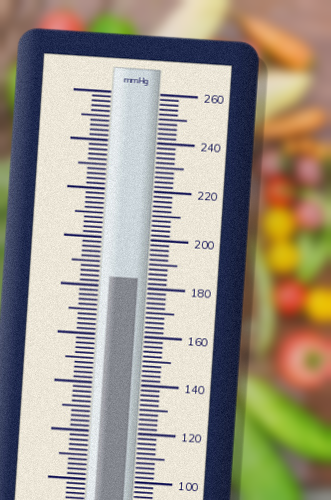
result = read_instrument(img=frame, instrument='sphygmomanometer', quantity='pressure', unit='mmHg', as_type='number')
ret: 184 mmHg
